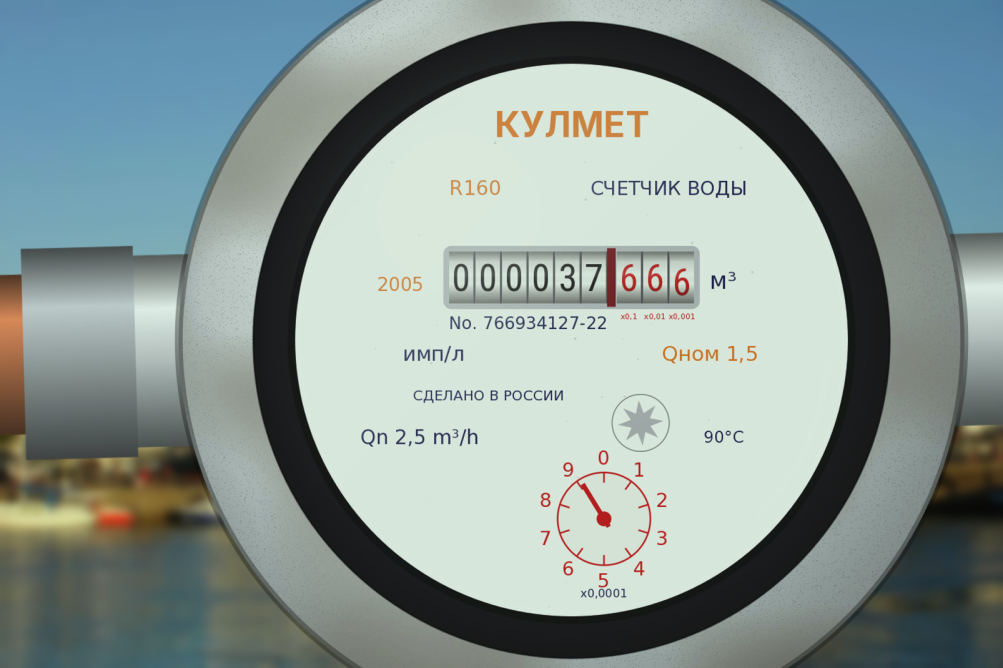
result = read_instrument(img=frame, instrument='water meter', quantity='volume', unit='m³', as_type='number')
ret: 37.6659 m³
